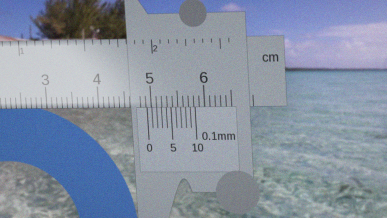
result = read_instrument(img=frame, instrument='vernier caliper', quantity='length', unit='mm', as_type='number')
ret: 49.2 mm
